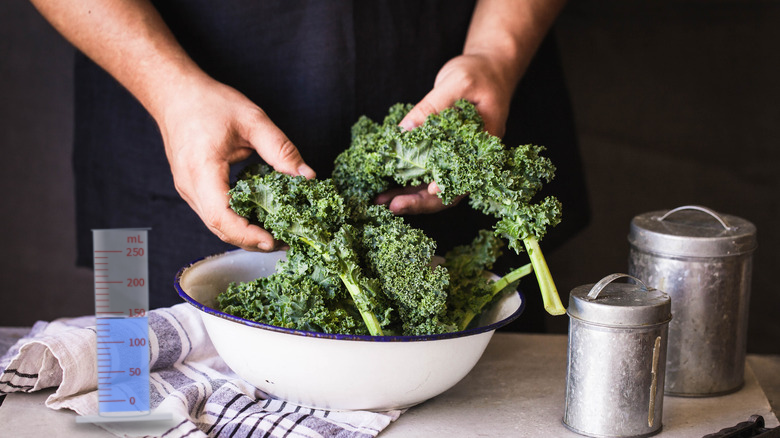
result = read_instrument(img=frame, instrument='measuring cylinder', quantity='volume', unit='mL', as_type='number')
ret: 140 mL
